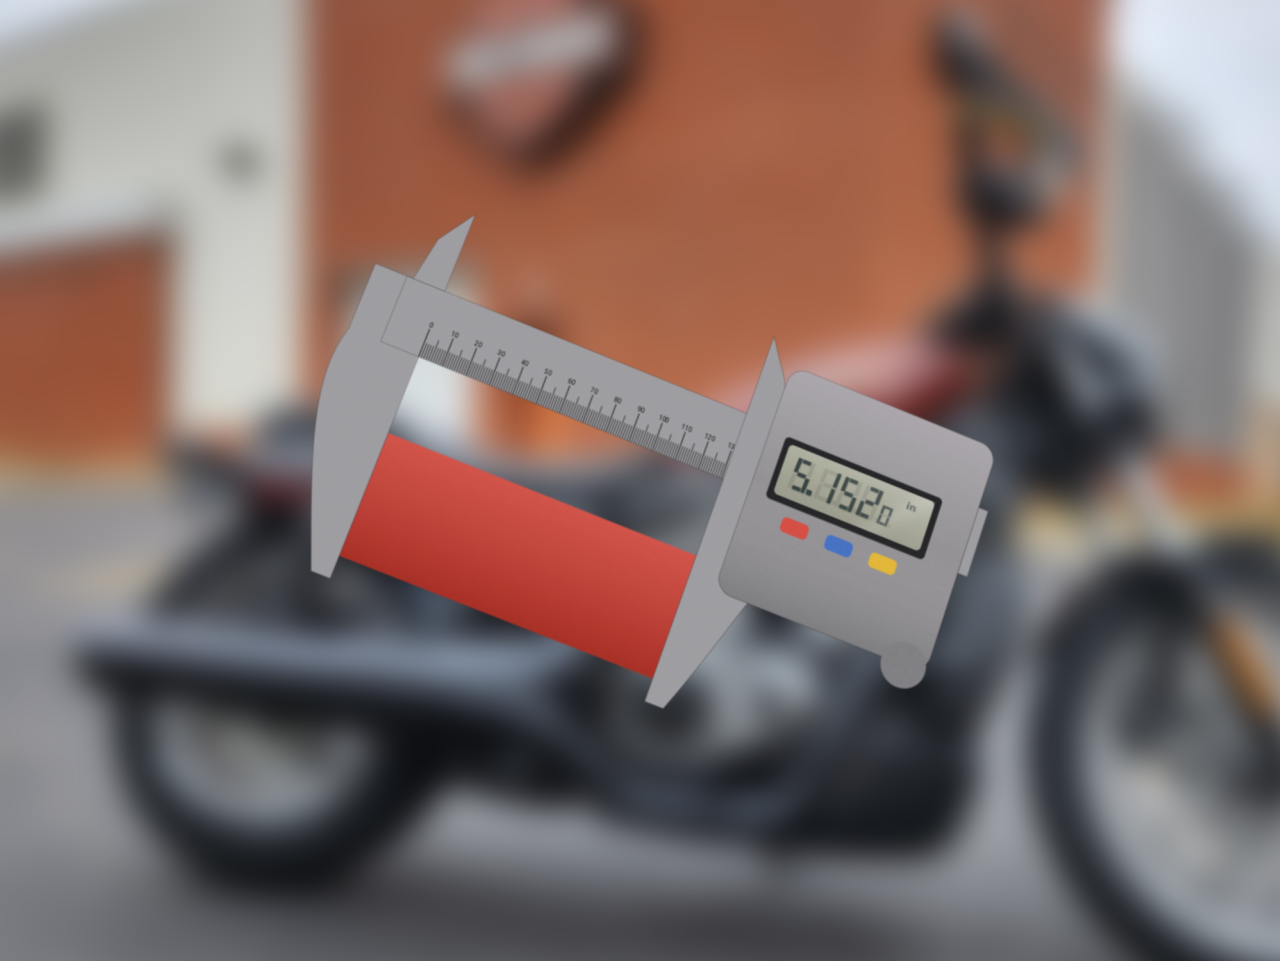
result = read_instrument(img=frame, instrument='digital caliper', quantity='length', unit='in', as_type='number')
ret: 5.1520 in
